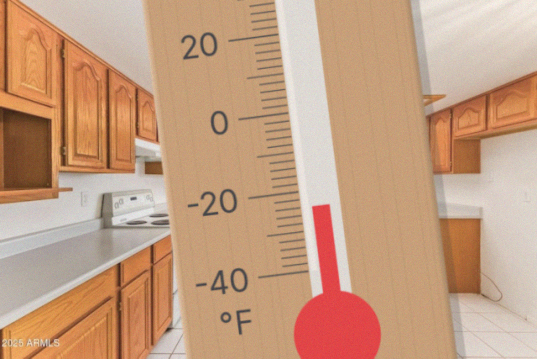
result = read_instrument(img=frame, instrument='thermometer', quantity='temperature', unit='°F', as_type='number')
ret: -24 °F
